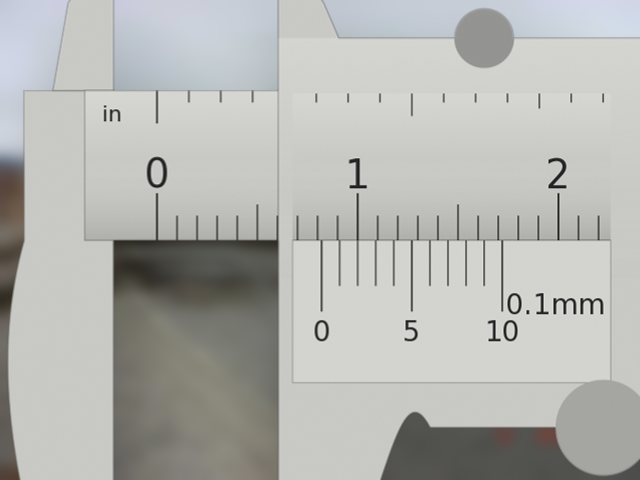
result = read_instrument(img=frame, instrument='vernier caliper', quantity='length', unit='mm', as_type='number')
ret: 8.2 mm
